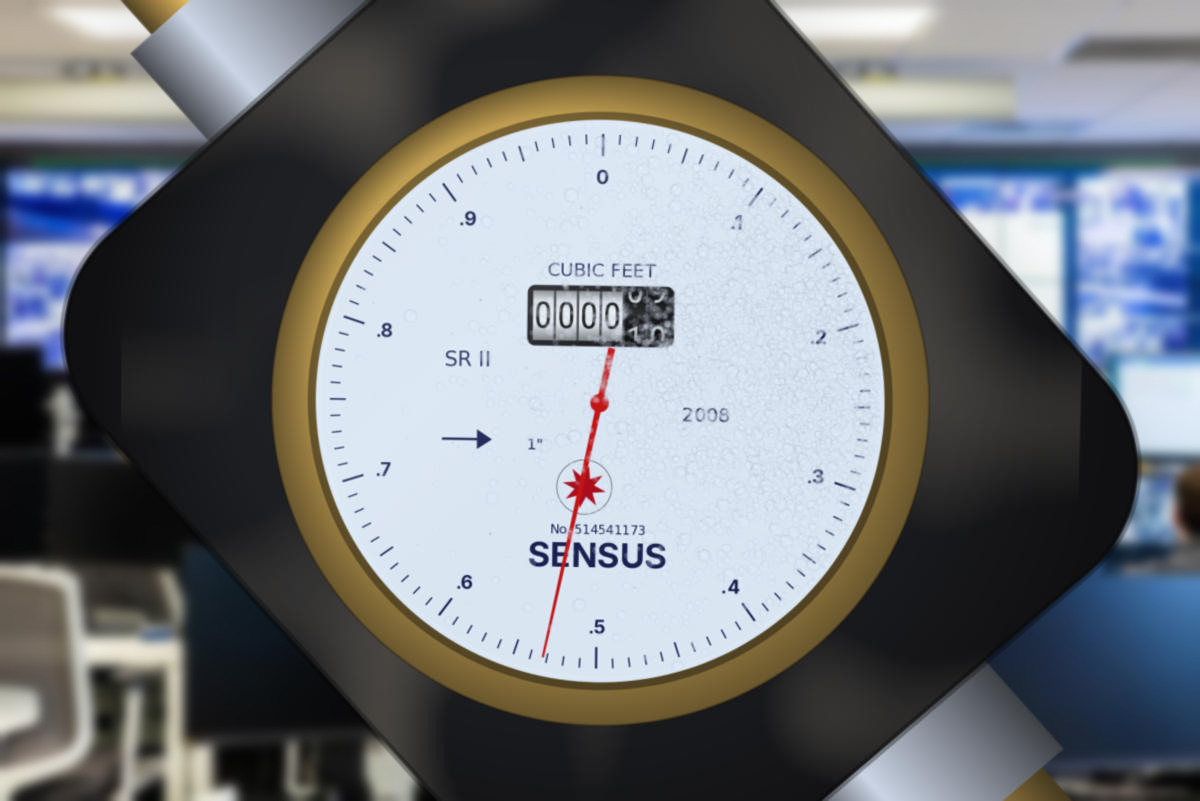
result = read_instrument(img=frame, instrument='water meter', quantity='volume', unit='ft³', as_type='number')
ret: 9.53 ft³
